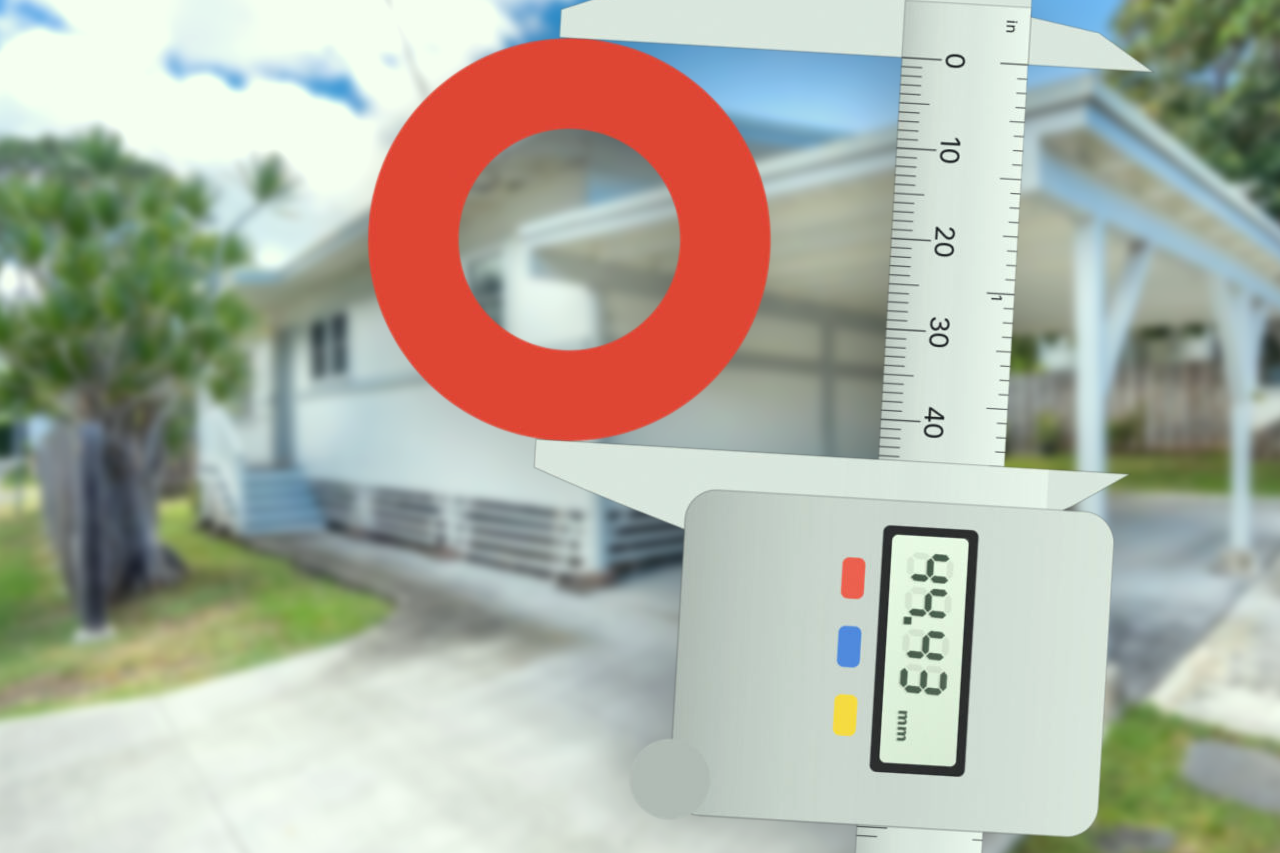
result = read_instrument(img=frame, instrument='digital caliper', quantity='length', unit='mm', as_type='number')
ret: 44.43 mm
